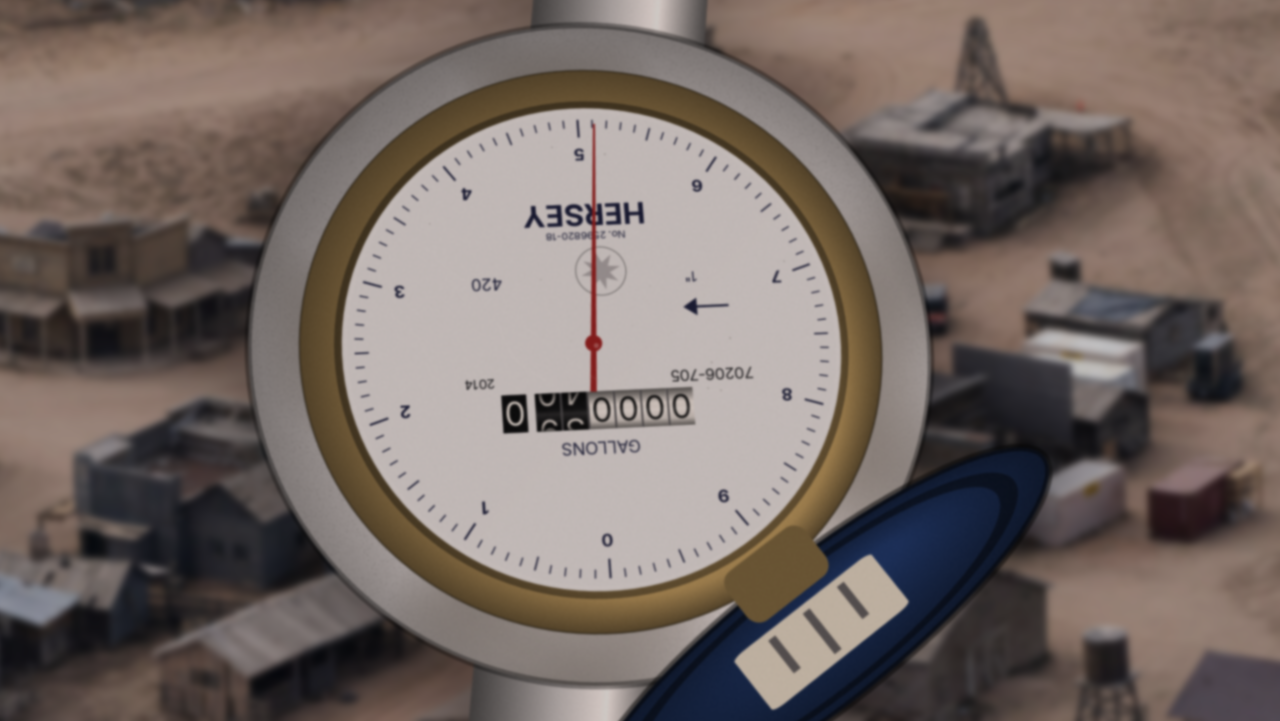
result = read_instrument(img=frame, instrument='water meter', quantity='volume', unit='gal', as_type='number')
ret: 395.1 gal
